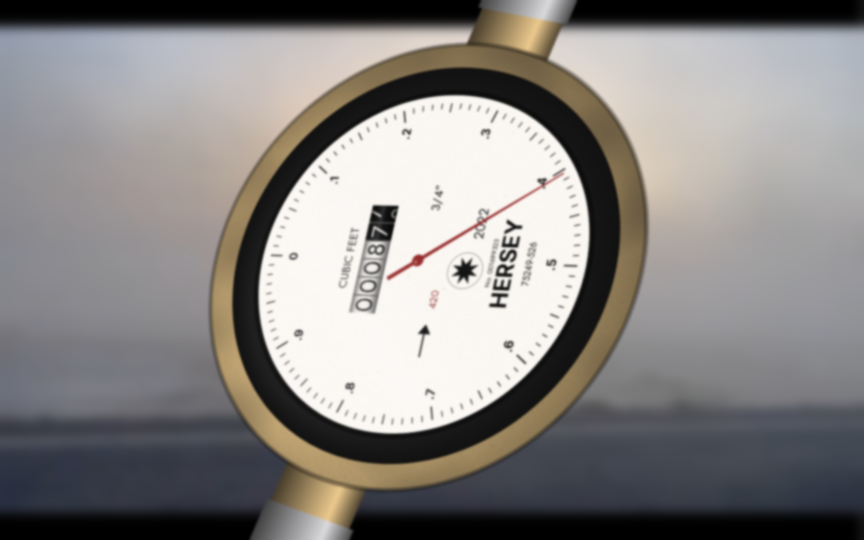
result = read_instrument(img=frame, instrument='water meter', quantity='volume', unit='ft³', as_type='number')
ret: 877.40 ft³
